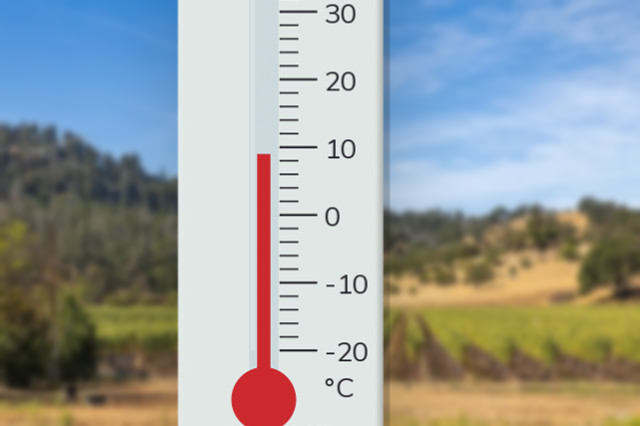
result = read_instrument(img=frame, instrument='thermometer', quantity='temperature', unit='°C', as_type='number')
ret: 9 °C
